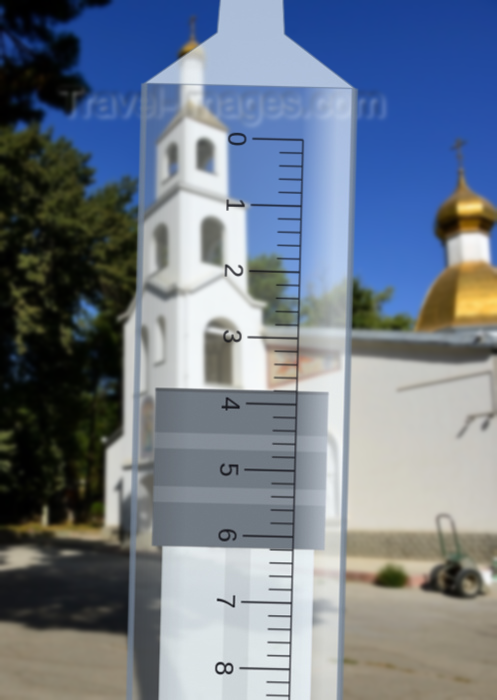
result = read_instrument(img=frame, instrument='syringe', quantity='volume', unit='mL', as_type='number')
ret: 3.8 mL
